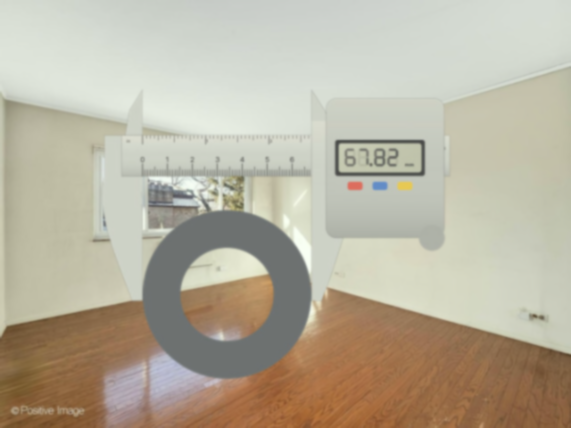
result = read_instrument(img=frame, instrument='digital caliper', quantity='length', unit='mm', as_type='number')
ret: 67.82 mm
